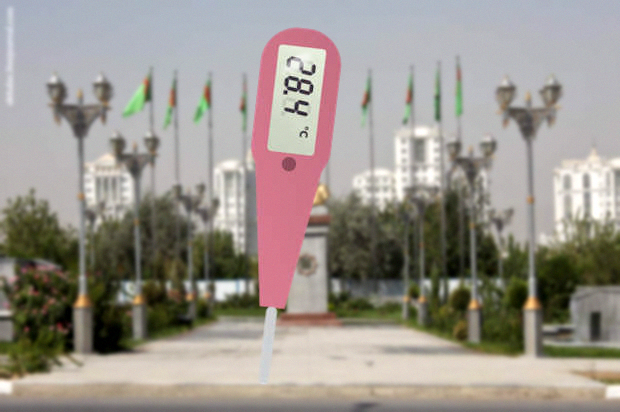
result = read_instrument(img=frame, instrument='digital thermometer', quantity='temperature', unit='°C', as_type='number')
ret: 28.4 °C
